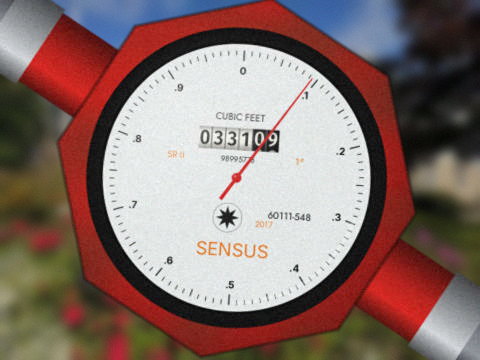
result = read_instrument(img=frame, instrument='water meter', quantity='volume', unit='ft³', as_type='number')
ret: 33109.09 ft³
